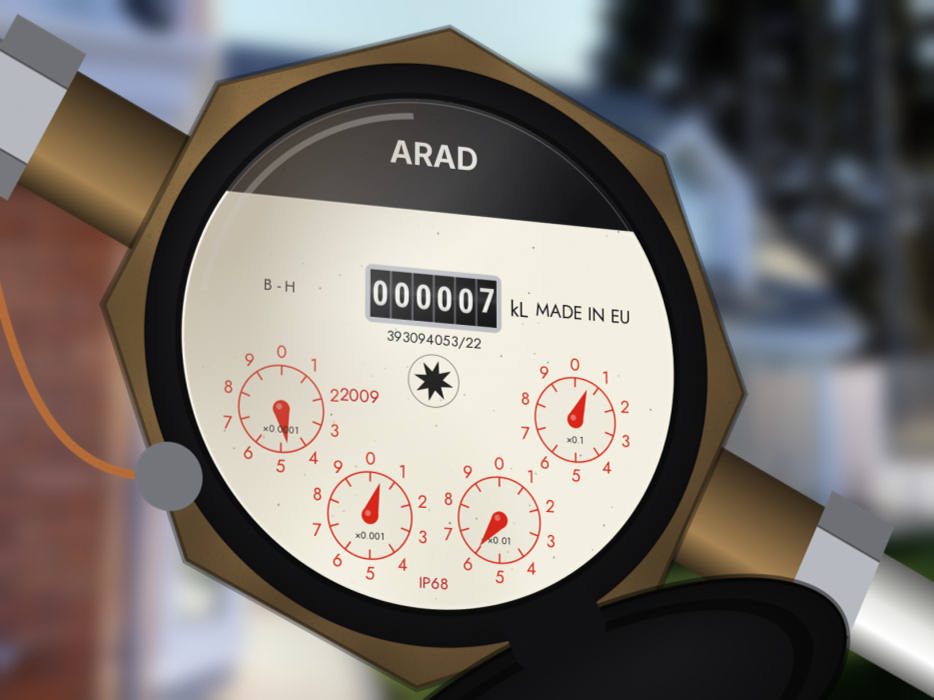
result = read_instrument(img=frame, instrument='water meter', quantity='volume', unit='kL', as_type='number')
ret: 7.0604 kL
